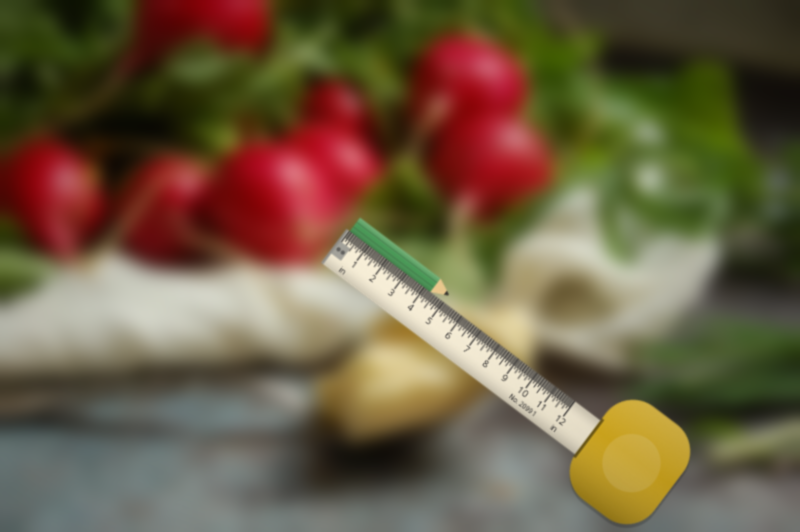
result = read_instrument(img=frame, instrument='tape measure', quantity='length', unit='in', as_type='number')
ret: 5 in
